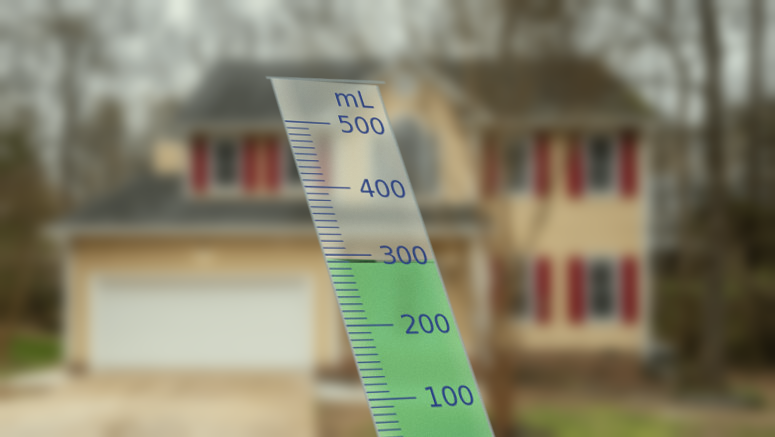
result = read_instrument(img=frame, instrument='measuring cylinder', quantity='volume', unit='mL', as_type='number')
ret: 290 mL
